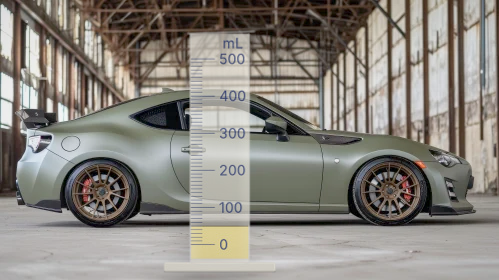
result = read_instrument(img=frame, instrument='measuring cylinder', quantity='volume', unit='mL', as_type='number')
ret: 50 mL
